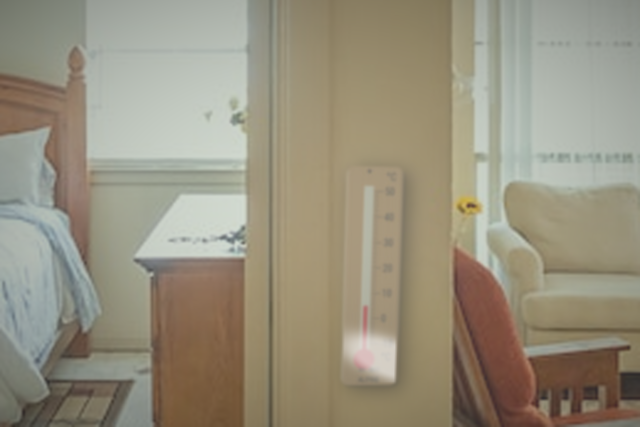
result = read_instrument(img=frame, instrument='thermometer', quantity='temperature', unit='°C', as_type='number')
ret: 5 °C
